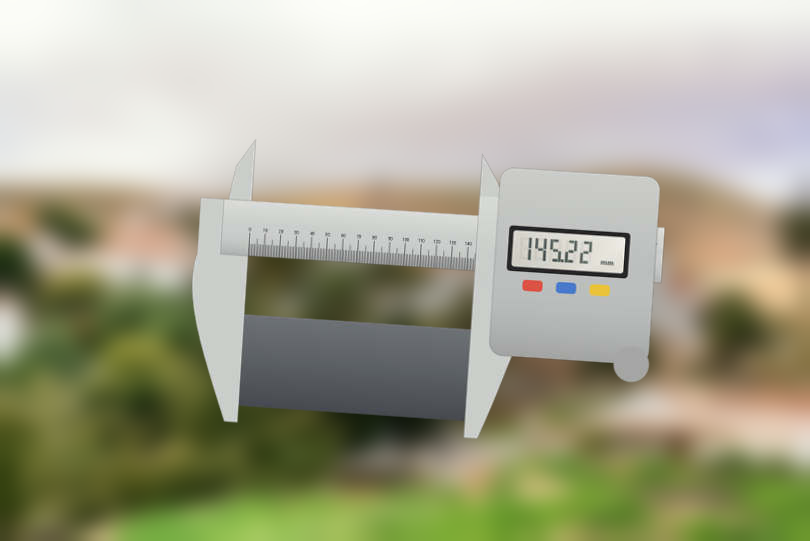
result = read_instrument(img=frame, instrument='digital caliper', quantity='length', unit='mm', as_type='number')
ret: 145.22 mm
